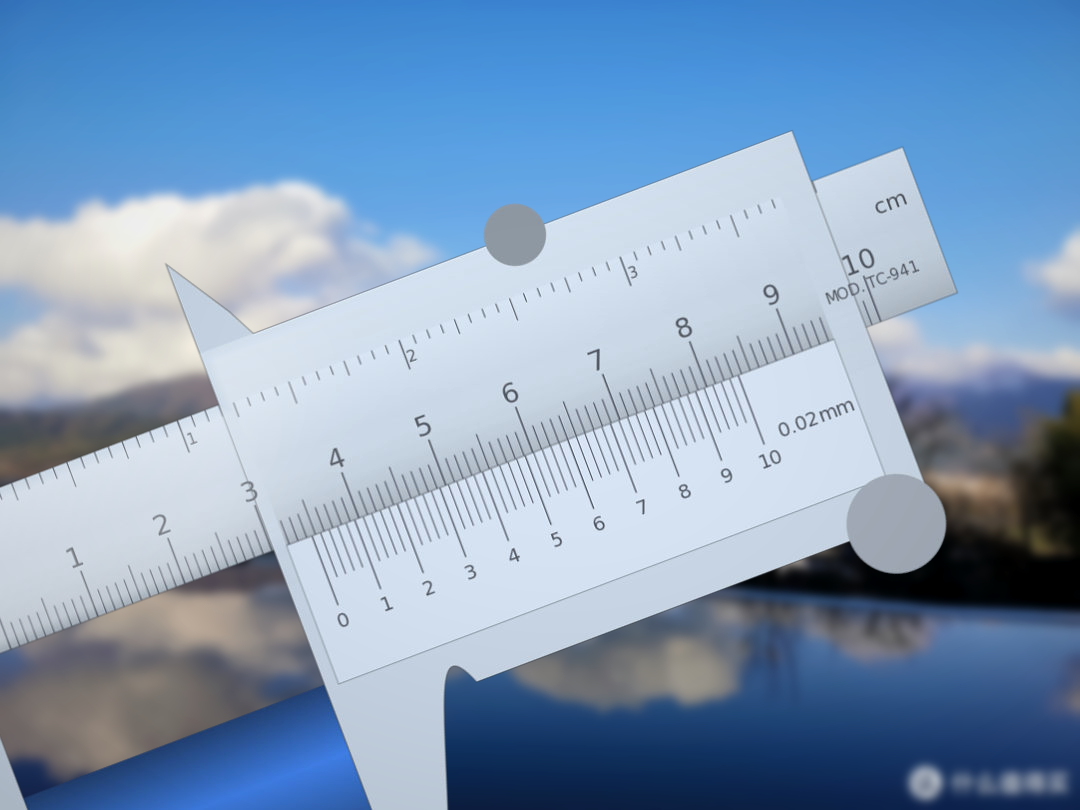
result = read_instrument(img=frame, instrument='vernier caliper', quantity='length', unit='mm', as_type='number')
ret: 34.6 mm
